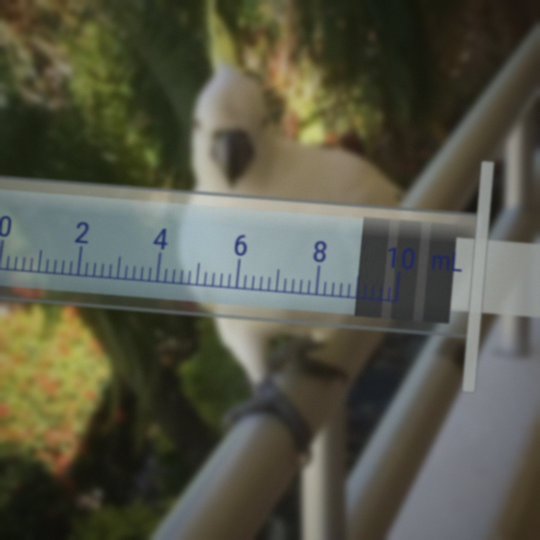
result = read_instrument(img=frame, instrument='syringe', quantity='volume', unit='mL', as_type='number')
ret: 9 mL
